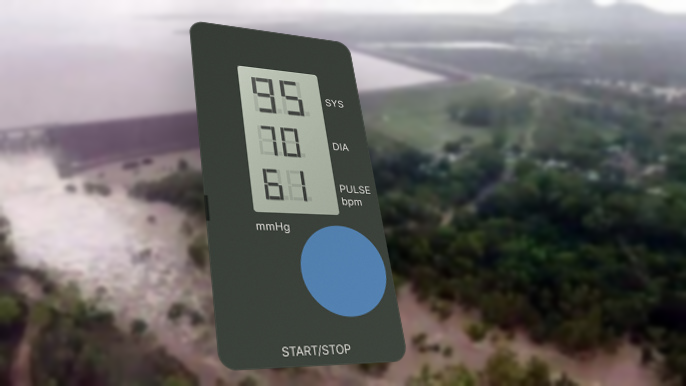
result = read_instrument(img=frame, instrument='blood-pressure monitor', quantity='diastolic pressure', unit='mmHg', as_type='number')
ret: 70 mmHg
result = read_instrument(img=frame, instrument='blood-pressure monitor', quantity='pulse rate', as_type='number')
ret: 61 bpm
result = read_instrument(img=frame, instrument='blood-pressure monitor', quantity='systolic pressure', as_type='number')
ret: 95 mmHg
